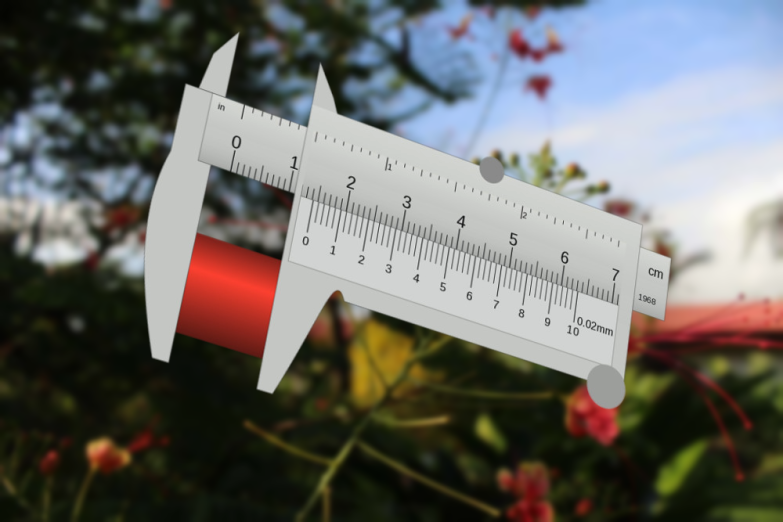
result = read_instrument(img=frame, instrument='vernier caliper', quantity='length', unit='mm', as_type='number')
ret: 14.2 mm
